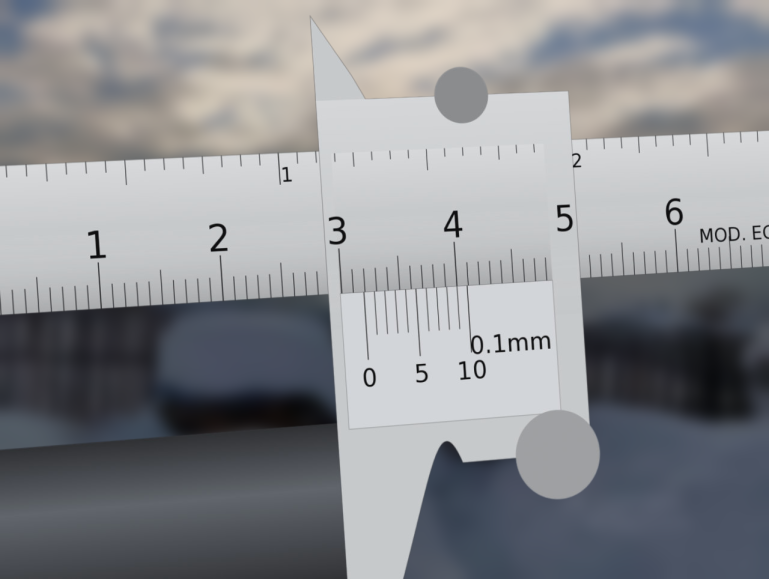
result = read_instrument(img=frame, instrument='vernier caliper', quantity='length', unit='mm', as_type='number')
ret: 31.9 mm
